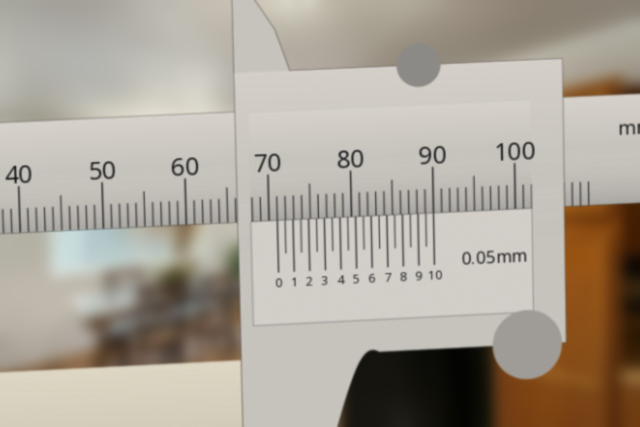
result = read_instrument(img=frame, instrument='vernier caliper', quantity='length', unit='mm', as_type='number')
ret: 71.0 mm
